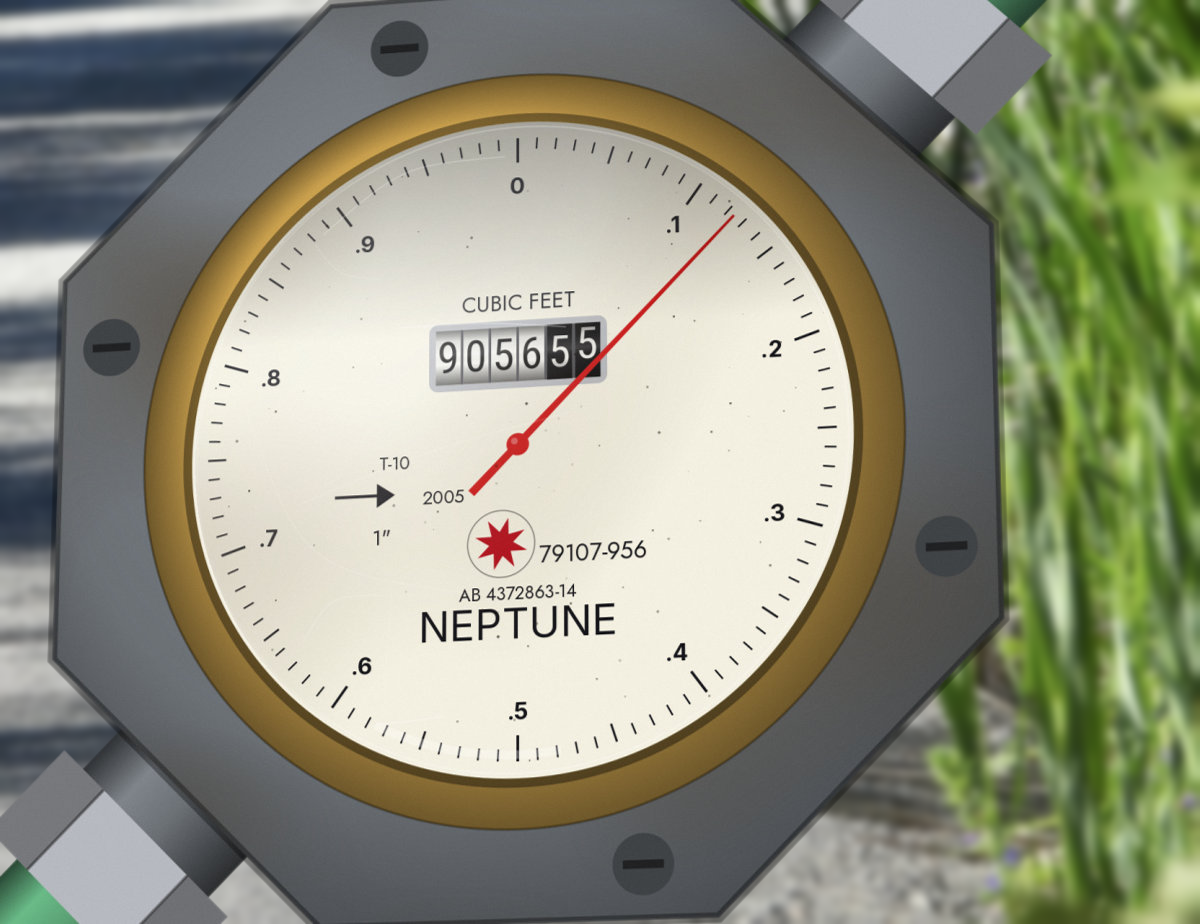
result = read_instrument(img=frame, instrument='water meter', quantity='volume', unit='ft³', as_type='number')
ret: 905655.12 ft³
